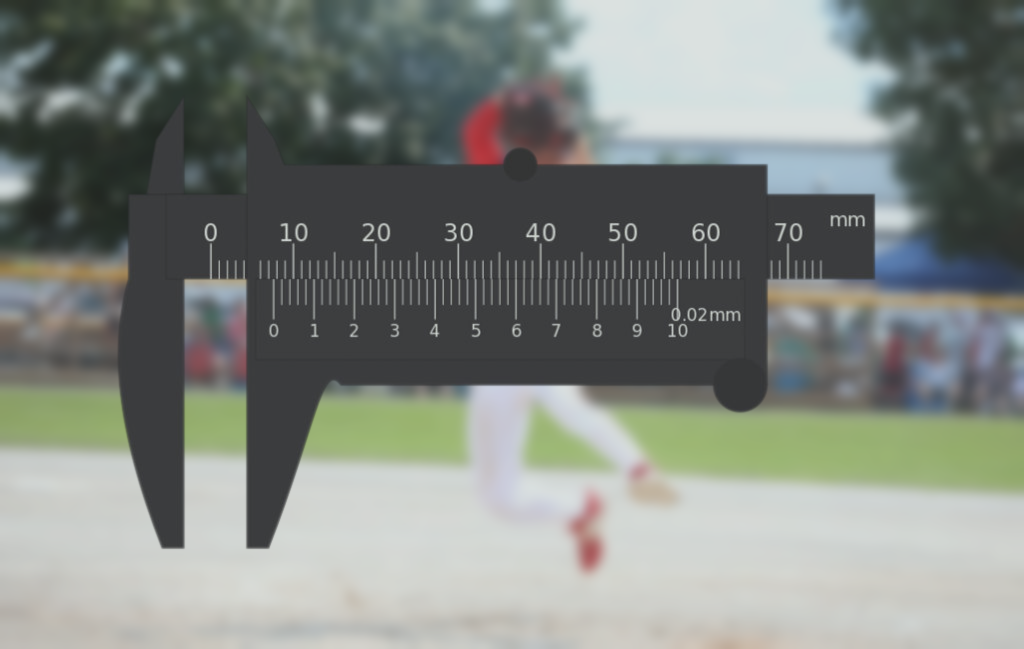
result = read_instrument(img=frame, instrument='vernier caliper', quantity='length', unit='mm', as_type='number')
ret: 7.6 mm
